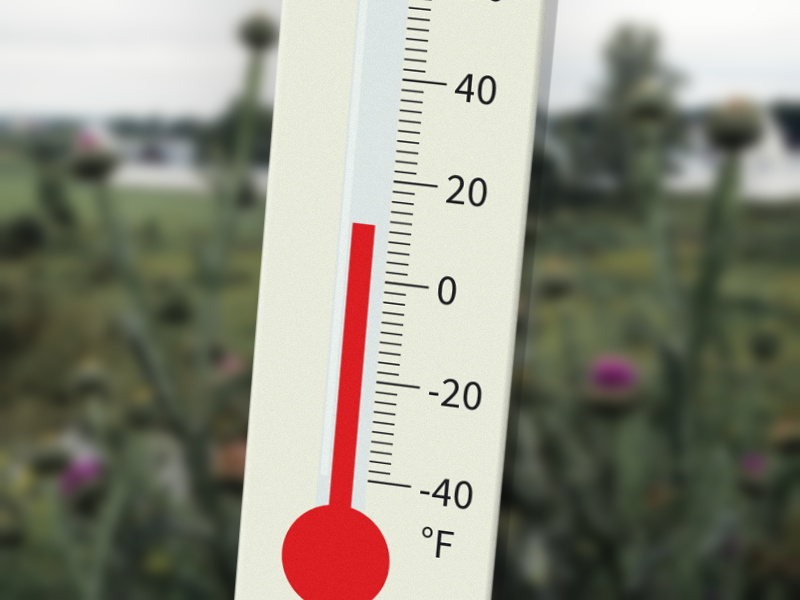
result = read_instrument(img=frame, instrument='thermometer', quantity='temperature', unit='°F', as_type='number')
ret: 11 °F
